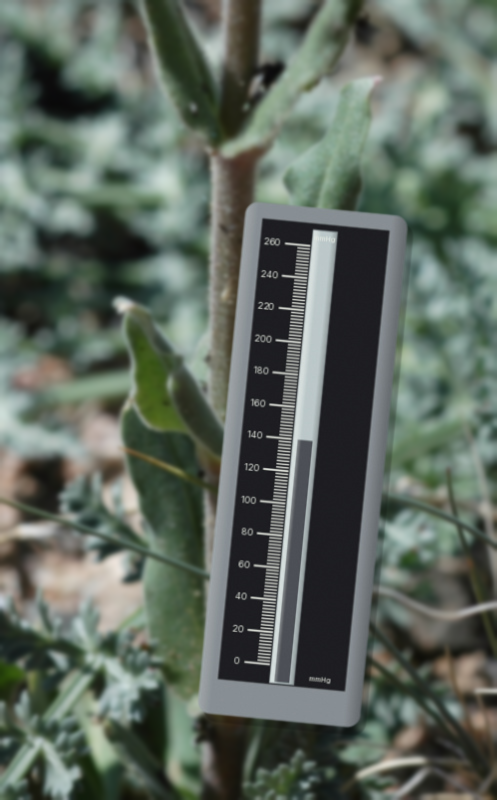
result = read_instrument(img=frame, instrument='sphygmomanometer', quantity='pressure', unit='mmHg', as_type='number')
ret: 140 mmHg
